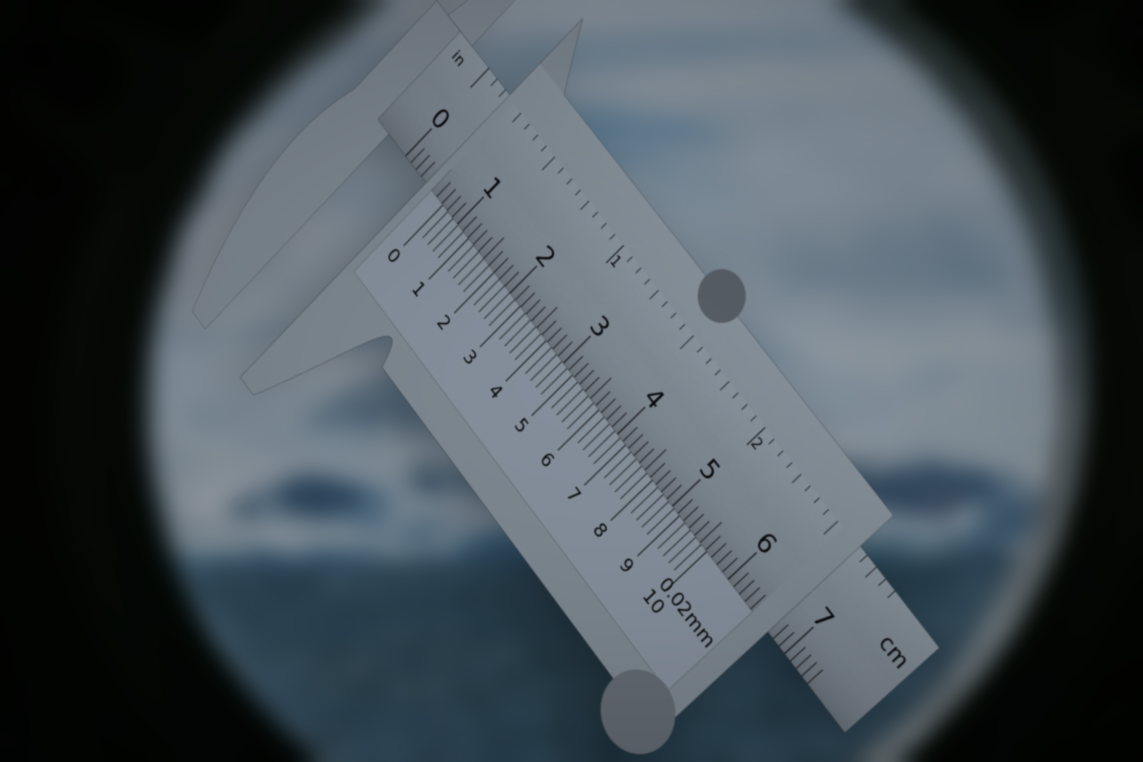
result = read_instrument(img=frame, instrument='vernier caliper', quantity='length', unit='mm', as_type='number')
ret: 7.2 mm
